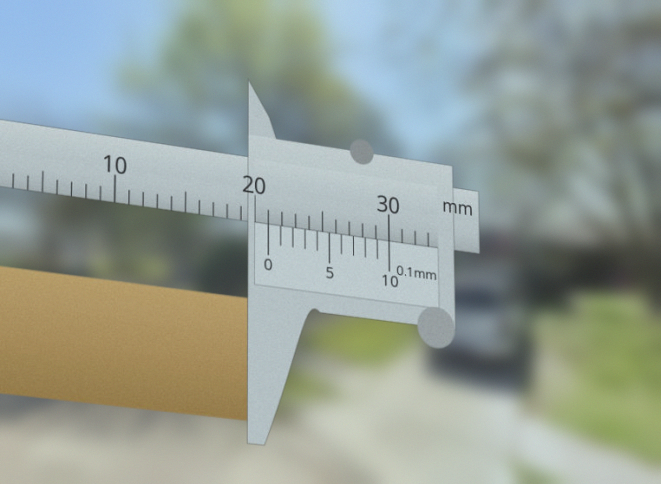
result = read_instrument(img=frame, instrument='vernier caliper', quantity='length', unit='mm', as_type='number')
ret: 21.0 mm
